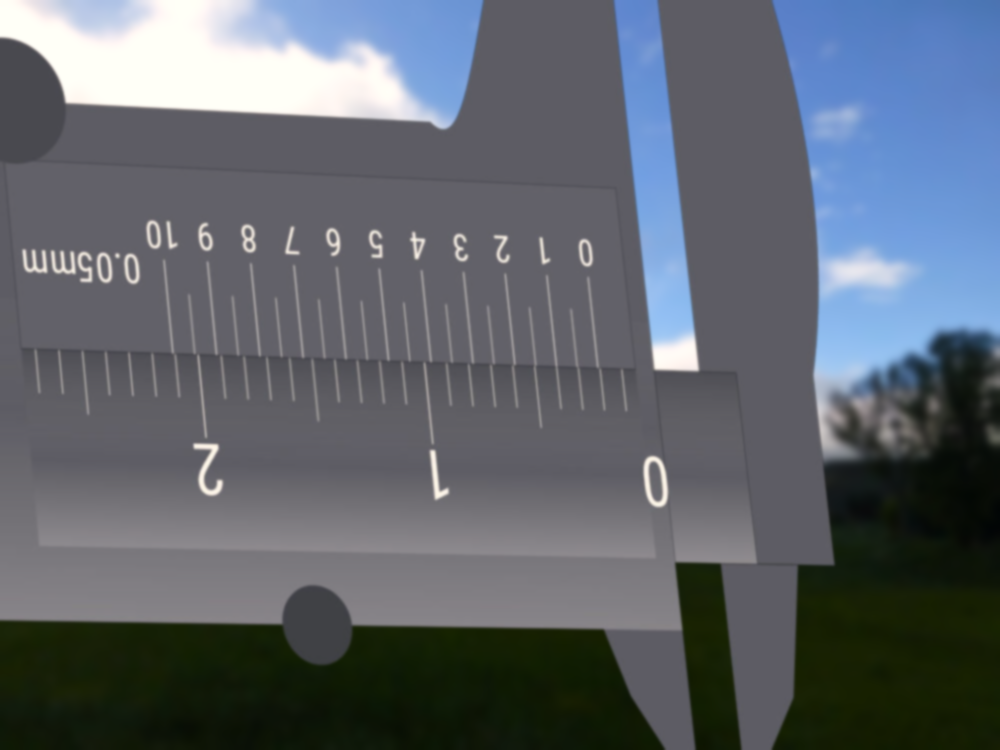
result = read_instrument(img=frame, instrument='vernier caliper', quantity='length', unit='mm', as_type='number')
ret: 2.1 mm
